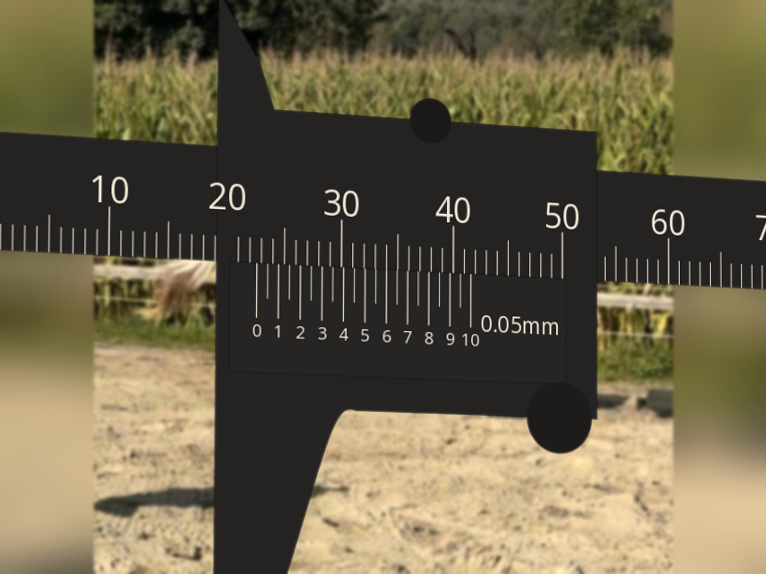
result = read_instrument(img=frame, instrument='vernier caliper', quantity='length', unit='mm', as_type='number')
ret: 22.6 mm
